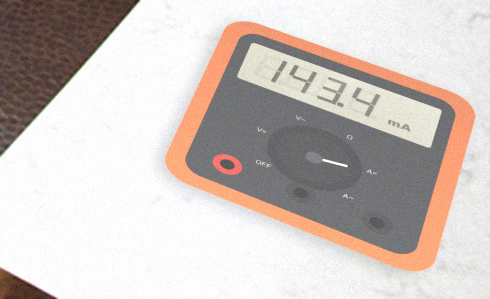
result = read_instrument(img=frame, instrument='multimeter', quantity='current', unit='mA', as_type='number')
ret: 143.4 mA
